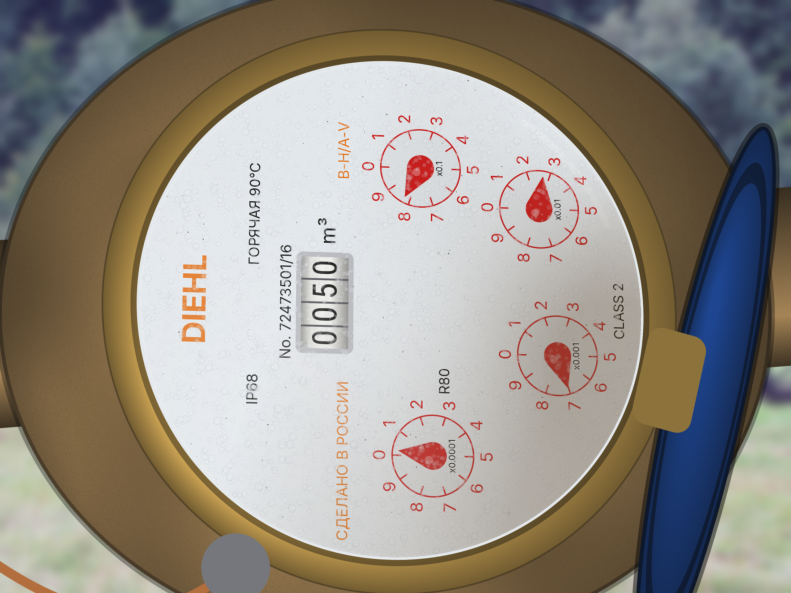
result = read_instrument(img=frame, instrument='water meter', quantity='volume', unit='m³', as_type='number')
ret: 50.8270 m³
